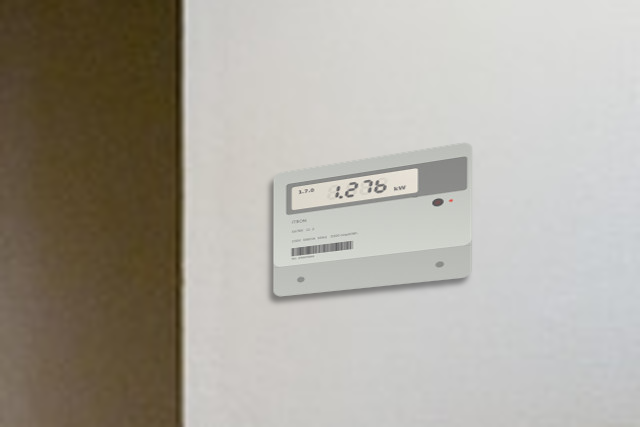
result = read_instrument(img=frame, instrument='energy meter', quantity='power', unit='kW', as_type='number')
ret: 1.276 kW
